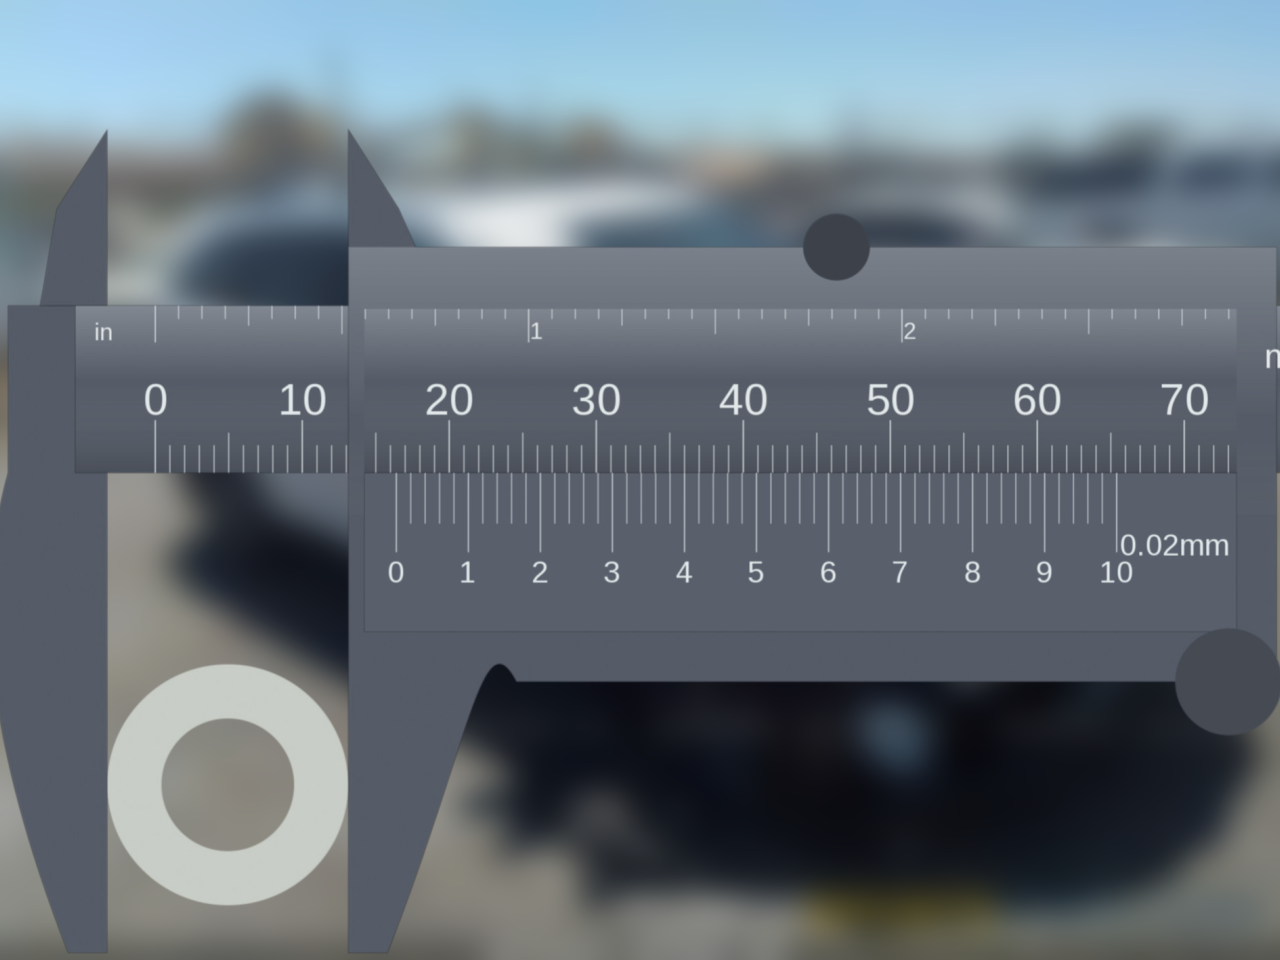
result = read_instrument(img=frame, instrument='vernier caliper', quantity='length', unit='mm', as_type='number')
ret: 16.4 mm
